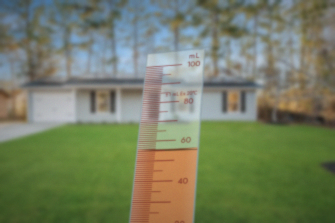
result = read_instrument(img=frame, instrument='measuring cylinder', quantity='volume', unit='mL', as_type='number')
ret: 55 mL
